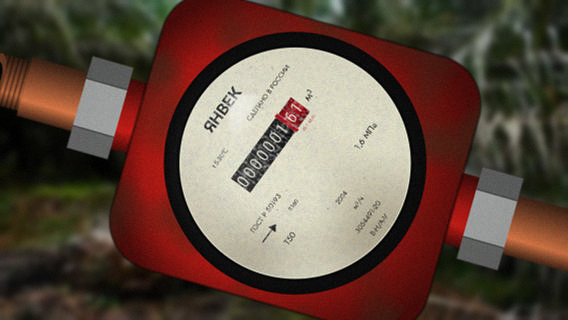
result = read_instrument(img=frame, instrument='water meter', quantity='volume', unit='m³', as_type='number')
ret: 1.61 m³
